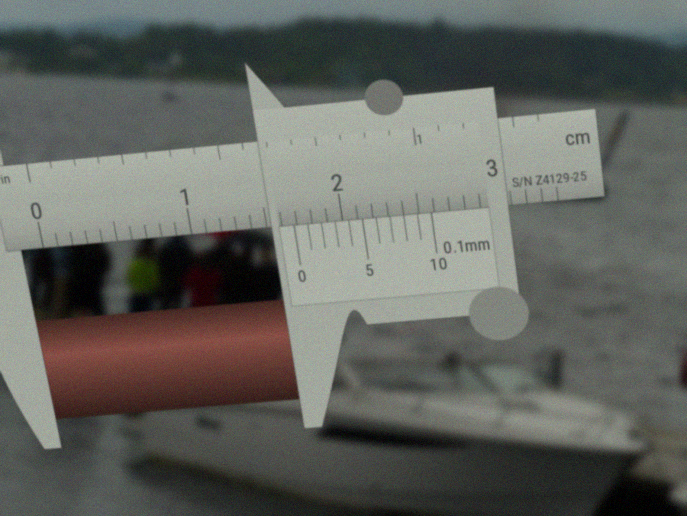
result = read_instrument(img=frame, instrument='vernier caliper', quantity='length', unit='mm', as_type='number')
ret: 16.8 mm
